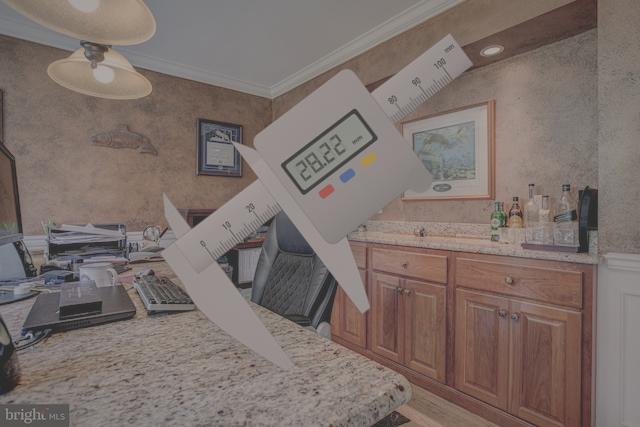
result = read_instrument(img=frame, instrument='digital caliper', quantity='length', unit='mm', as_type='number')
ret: 28.22 mm
